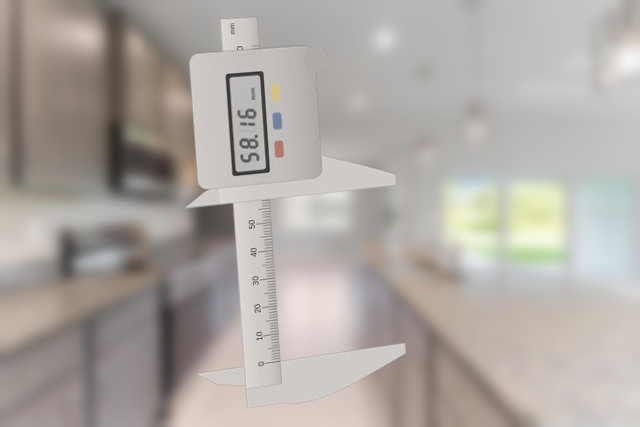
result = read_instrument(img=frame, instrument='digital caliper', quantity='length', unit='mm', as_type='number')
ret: 58.16 mm
